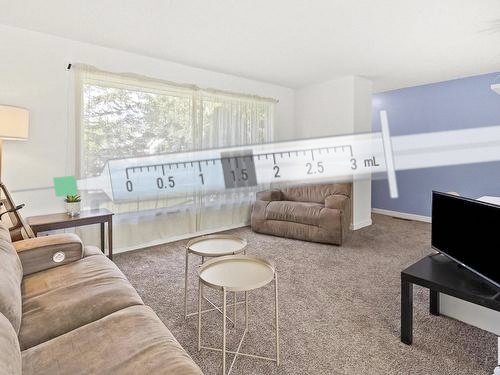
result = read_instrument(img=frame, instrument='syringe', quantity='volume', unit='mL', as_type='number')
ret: 1.3 mL
